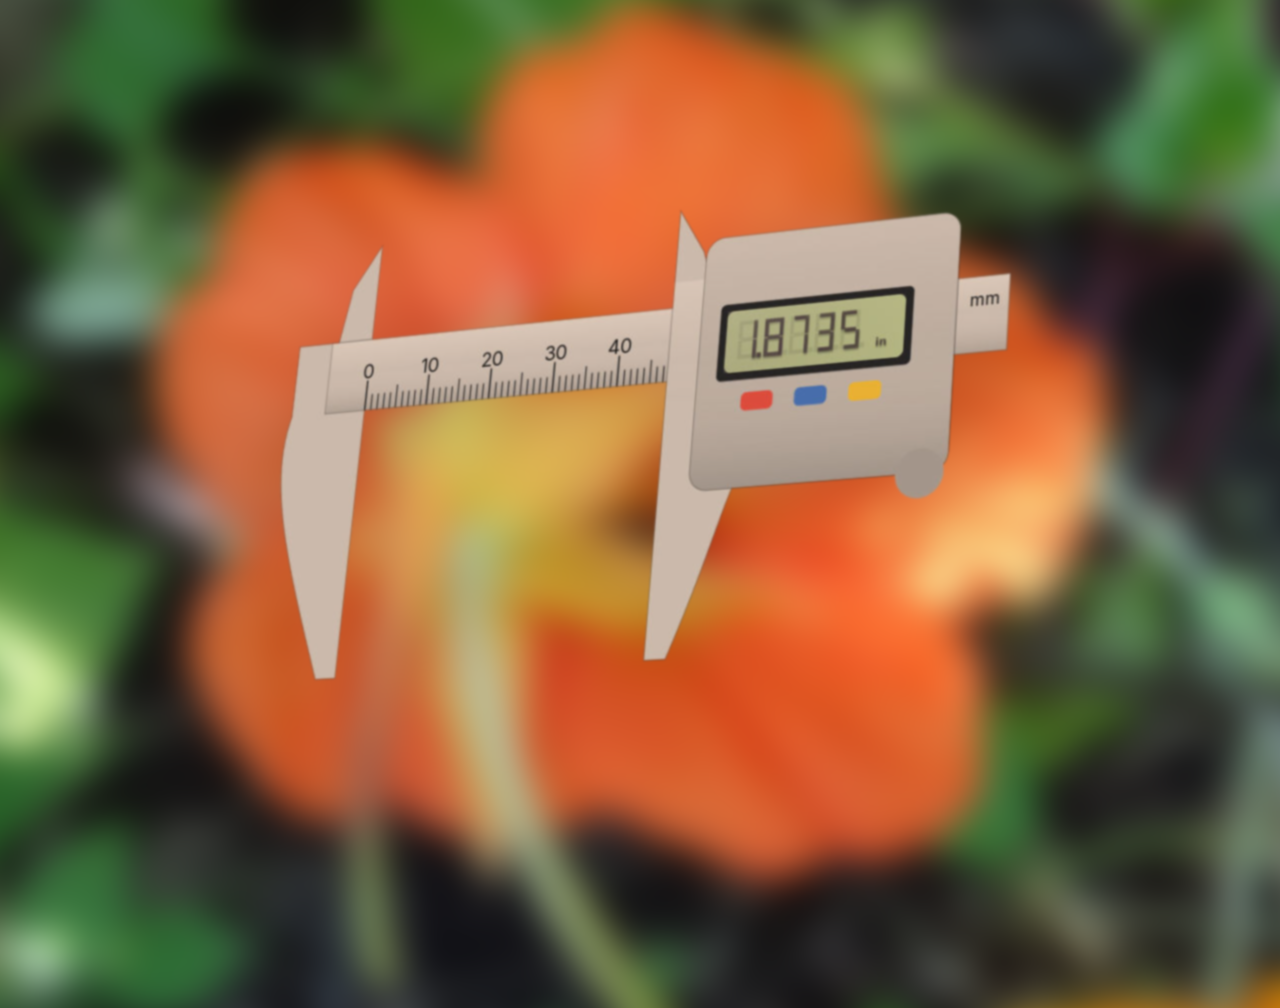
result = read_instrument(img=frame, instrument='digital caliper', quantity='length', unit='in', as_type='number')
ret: 1.8735 in
